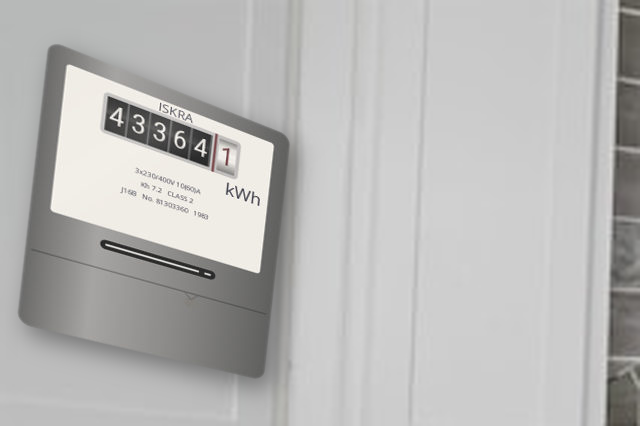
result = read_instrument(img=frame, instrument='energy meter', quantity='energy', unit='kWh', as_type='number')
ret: 43364.1 kWh
